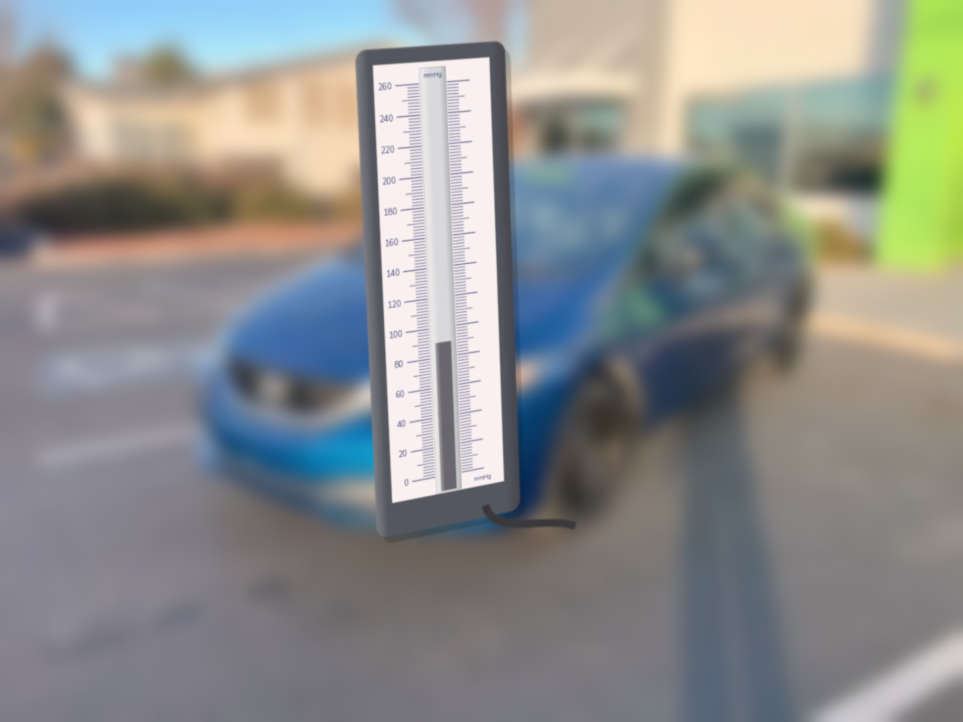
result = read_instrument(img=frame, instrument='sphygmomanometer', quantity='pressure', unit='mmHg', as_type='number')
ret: 90 mmHg
